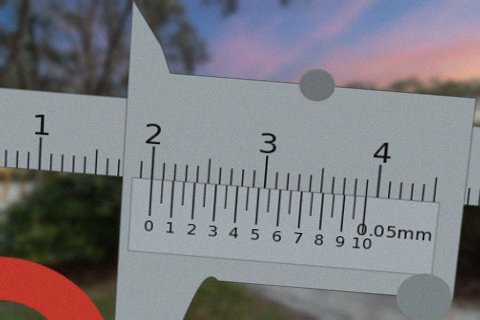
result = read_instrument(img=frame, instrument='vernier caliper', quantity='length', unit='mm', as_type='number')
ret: 20.0 mm
